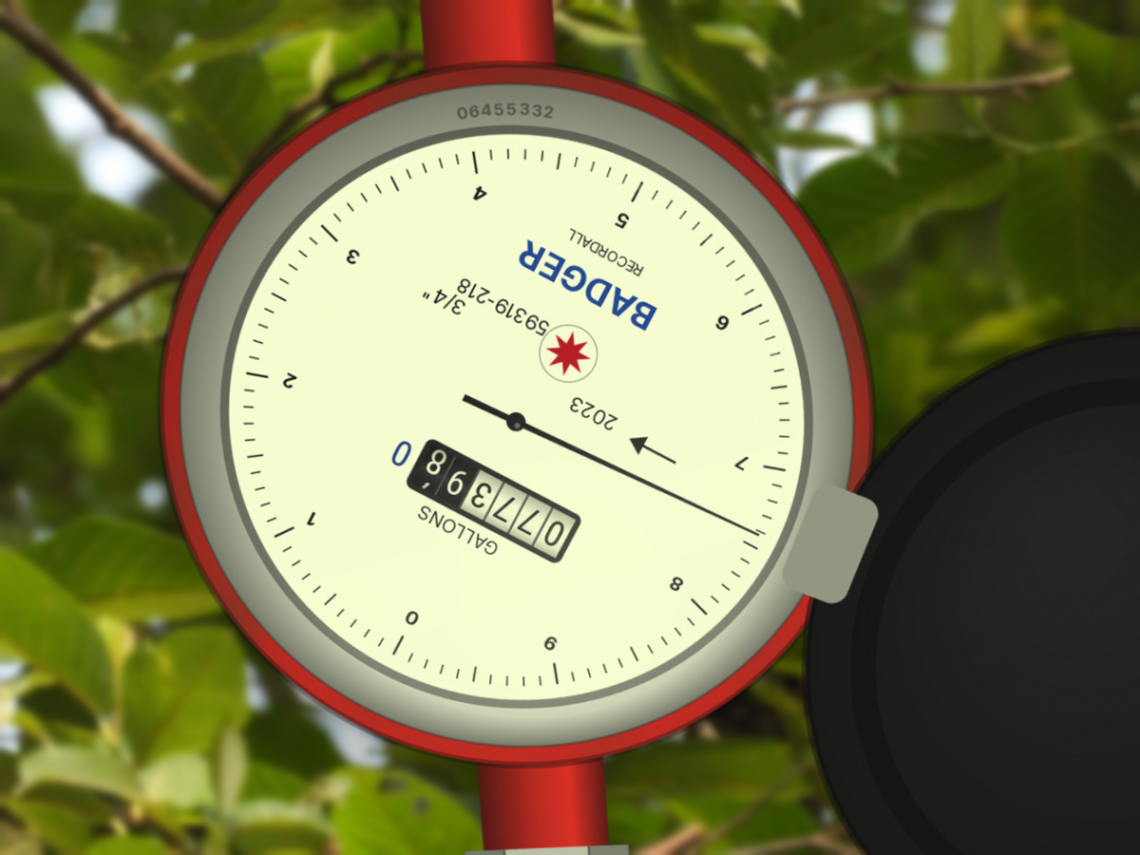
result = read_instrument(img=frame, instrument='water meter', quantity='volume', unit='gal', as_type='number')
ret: 773977.4 gal
